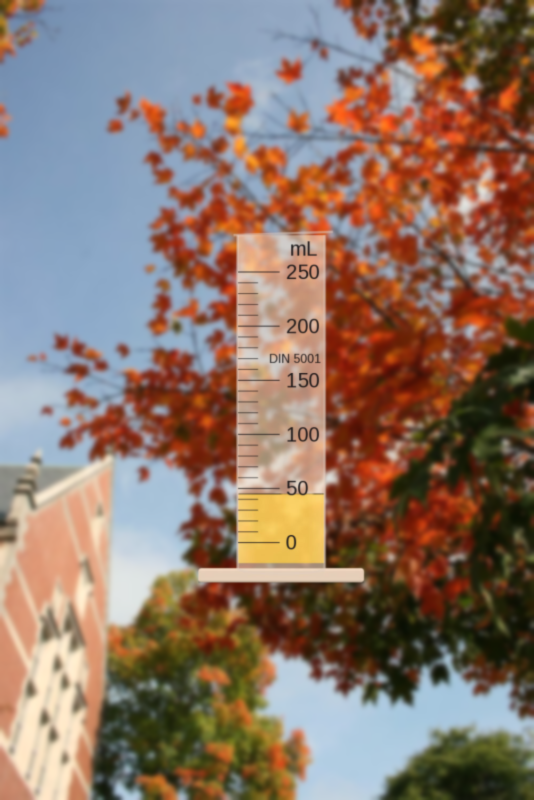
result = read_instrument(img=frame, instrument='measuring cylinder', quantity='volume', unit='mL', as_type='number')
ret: 45 mL
